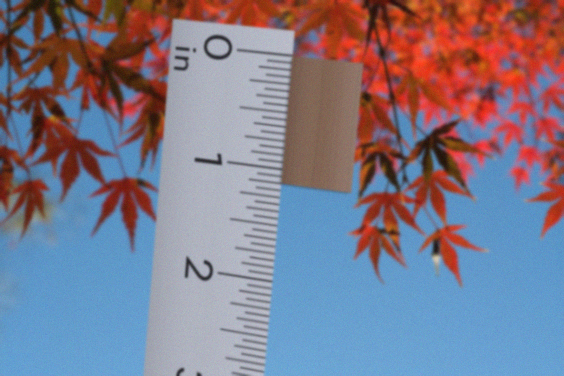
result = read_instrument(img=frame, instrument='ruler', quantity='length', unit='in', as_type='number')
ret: 1.125 in
